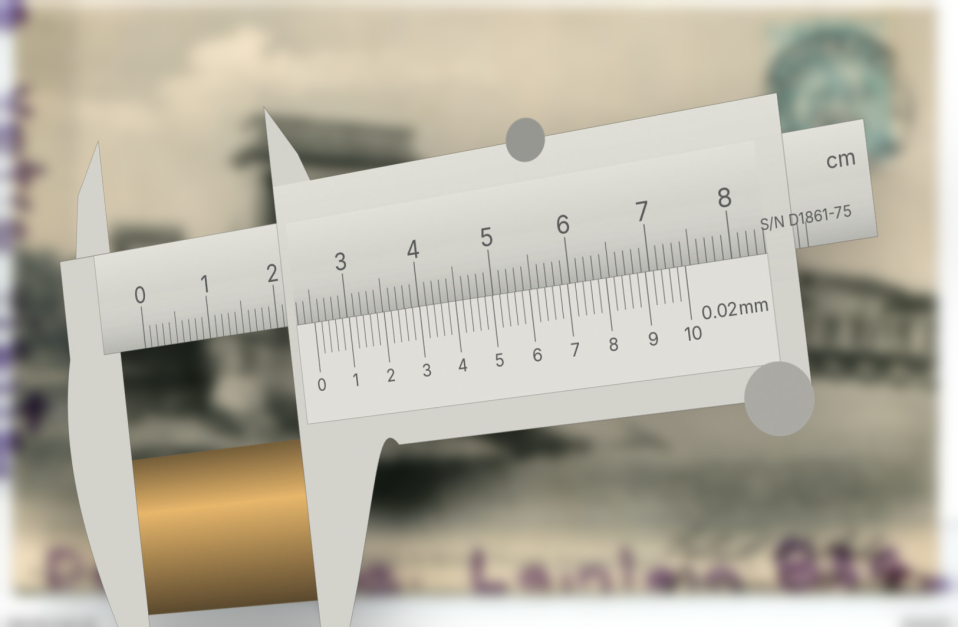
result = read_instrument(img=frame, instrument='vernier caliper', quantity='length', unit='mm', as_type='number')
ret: 25.4 mm
